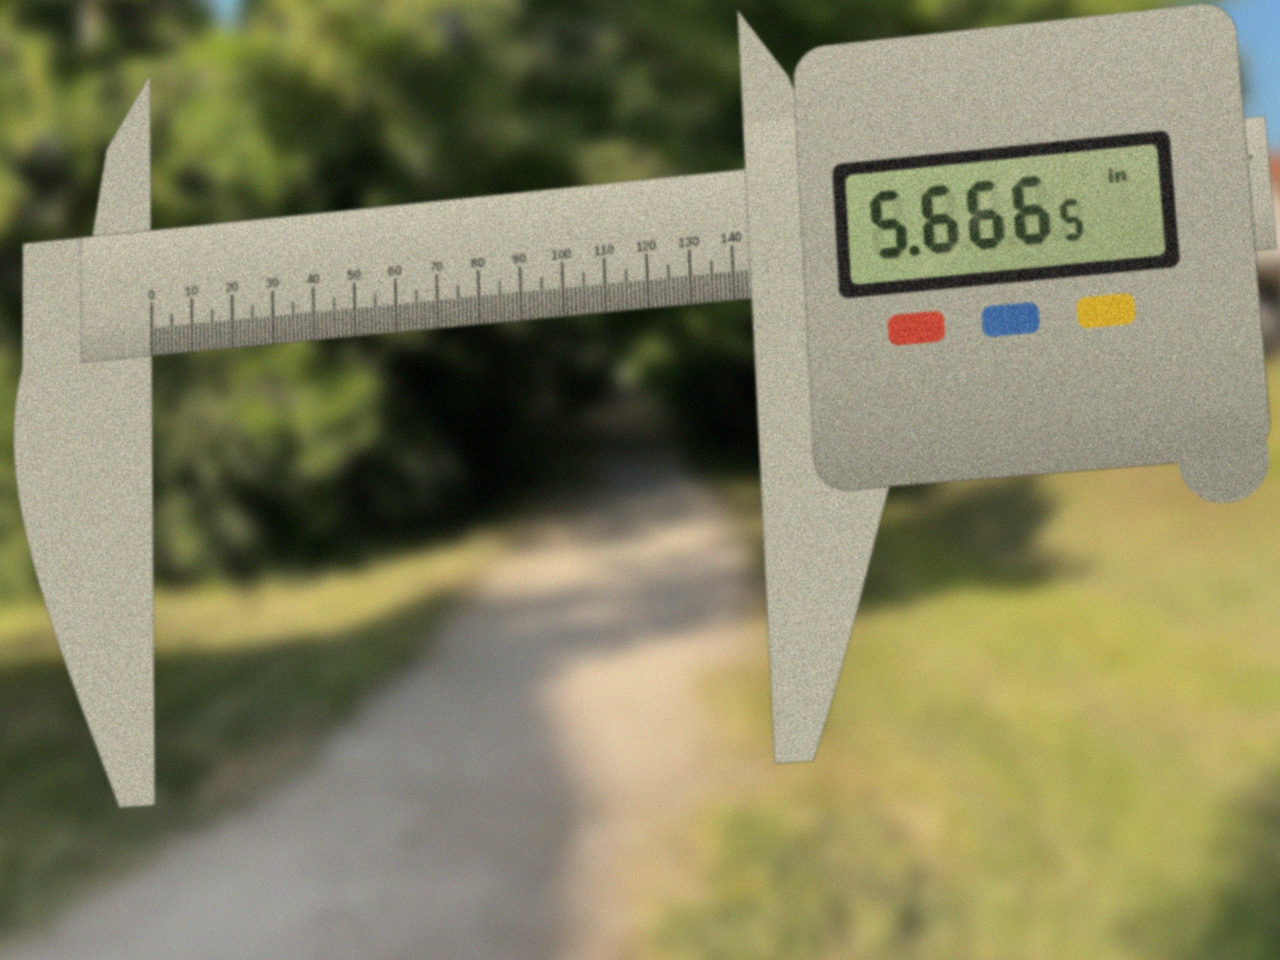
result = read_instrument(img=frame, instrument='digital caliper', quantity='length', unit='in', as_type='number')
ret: 5.6665 in
